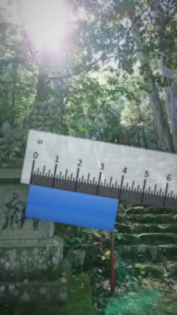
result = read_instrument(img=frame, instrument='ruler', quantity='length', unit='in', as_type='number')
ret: 4 in
